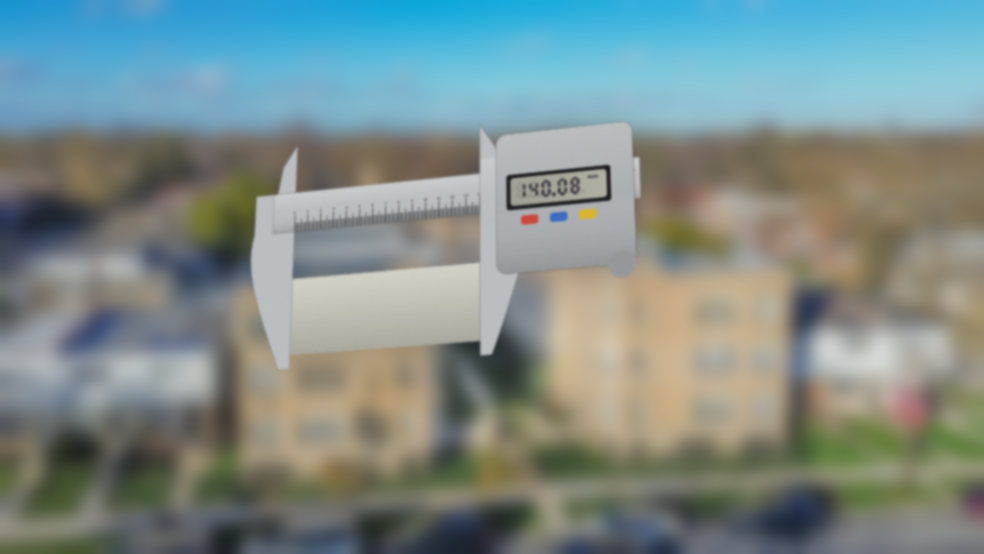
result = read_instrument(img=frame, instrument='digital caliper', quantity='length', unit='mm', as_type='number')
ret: 140.08 mm
